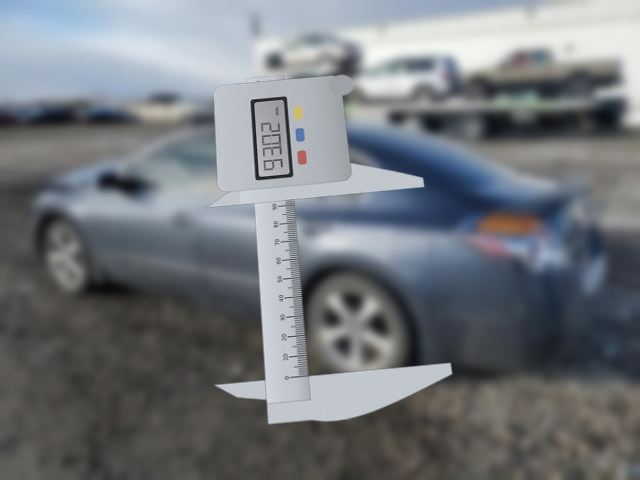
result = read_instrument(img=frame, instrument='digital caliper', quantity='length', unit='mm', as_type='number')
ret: 93.02 mm
